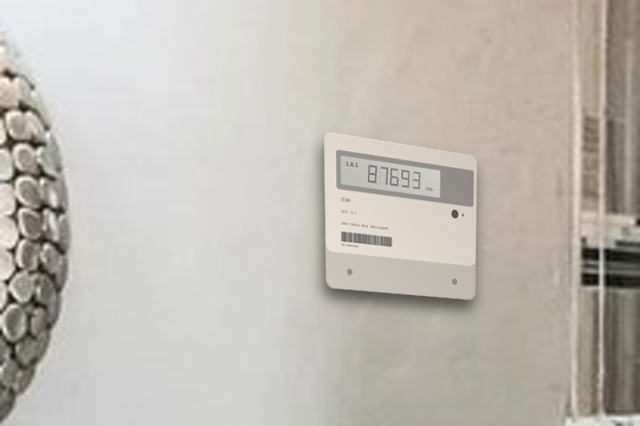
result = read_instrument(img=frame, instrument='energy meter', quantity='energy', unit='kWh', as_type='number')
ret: 87693 kWh
